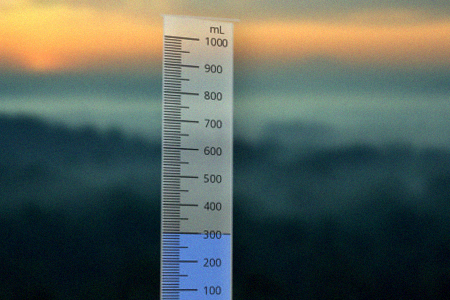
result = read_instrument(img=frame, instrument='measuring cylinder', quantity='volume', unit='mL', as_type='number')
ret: 300 mL
